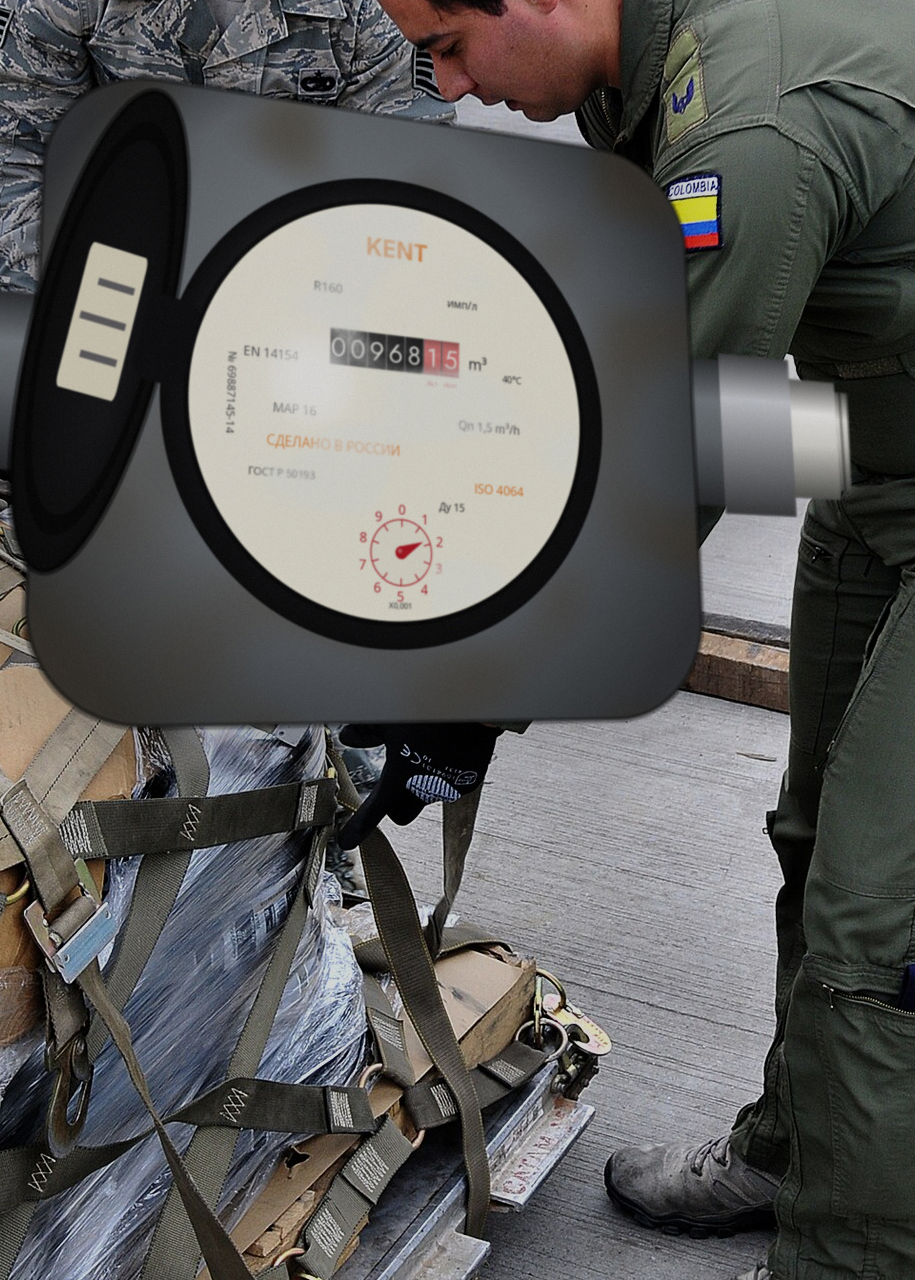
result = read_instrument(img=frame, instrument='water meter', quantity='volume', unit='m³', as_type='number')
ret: 968.151 m³
